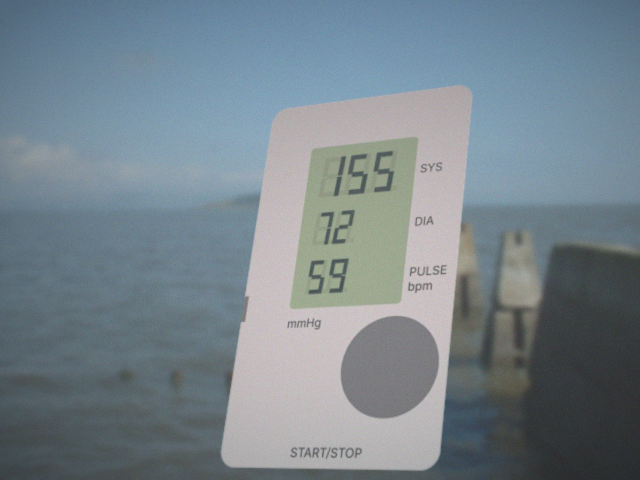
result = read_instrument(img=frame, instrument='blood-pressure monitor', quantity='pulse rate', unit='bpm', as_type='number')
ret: 59 bpm
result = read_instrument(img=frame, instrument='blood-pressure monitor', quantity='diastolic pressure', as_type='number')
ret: 72 mmHg
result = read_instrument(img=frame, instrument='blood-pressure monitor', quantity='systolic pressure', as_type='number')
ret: 155 mmHg
